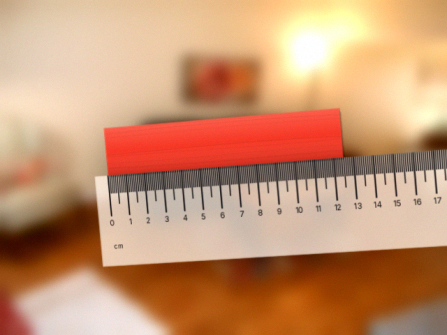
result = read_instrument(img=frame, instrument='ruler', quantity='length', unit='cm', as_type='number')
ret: 12.5 cm
